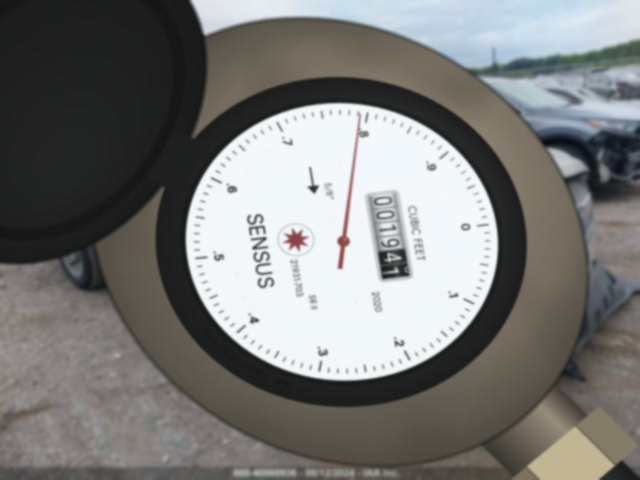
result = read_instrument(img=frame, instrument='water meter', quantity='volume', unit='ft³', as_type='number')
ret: 1940.79 ft³
